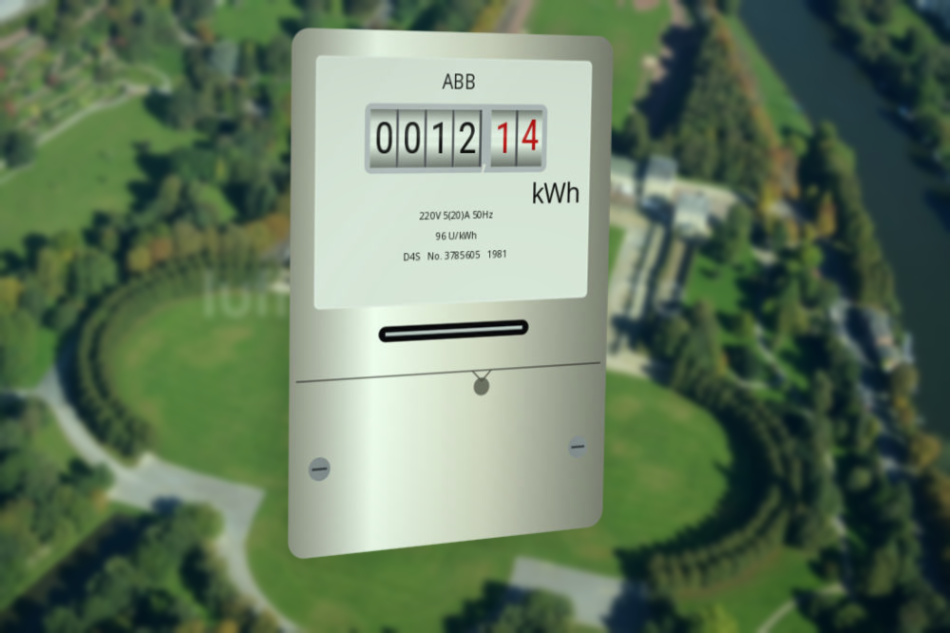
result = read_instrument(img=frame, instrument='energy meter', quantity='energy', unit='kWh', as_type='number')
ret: 12.14 kWh
